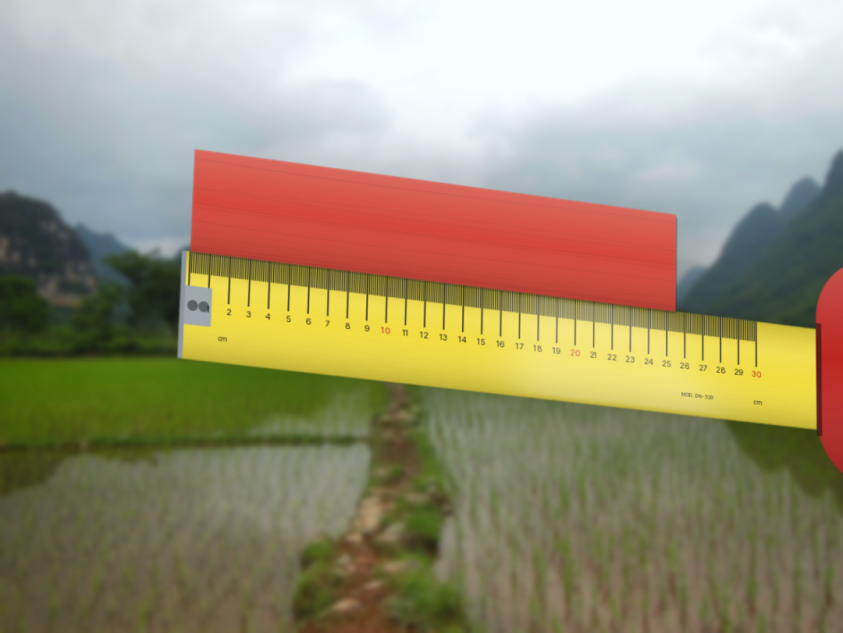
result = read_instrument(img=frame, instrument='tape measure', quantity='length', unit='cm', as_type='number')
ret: 25.5 cm
